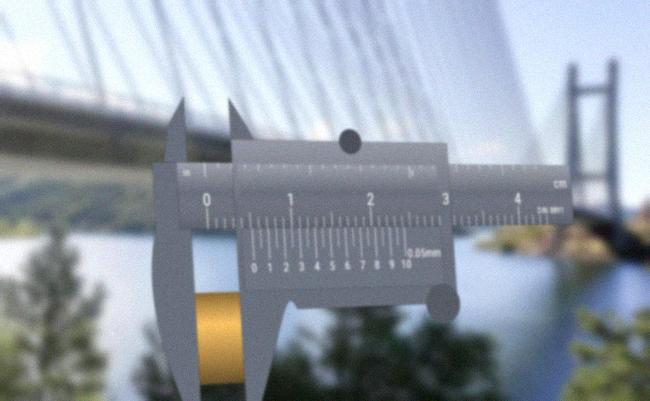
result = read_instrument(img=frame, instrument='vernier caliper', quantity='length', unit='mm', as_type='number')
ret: 5.2 mm
